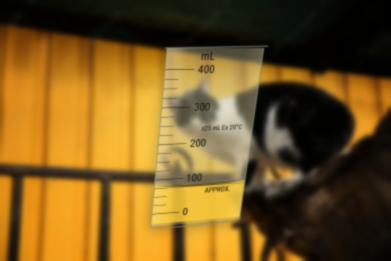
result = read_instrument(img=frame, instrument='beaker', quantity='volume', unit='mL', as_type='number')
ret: 75 mL
